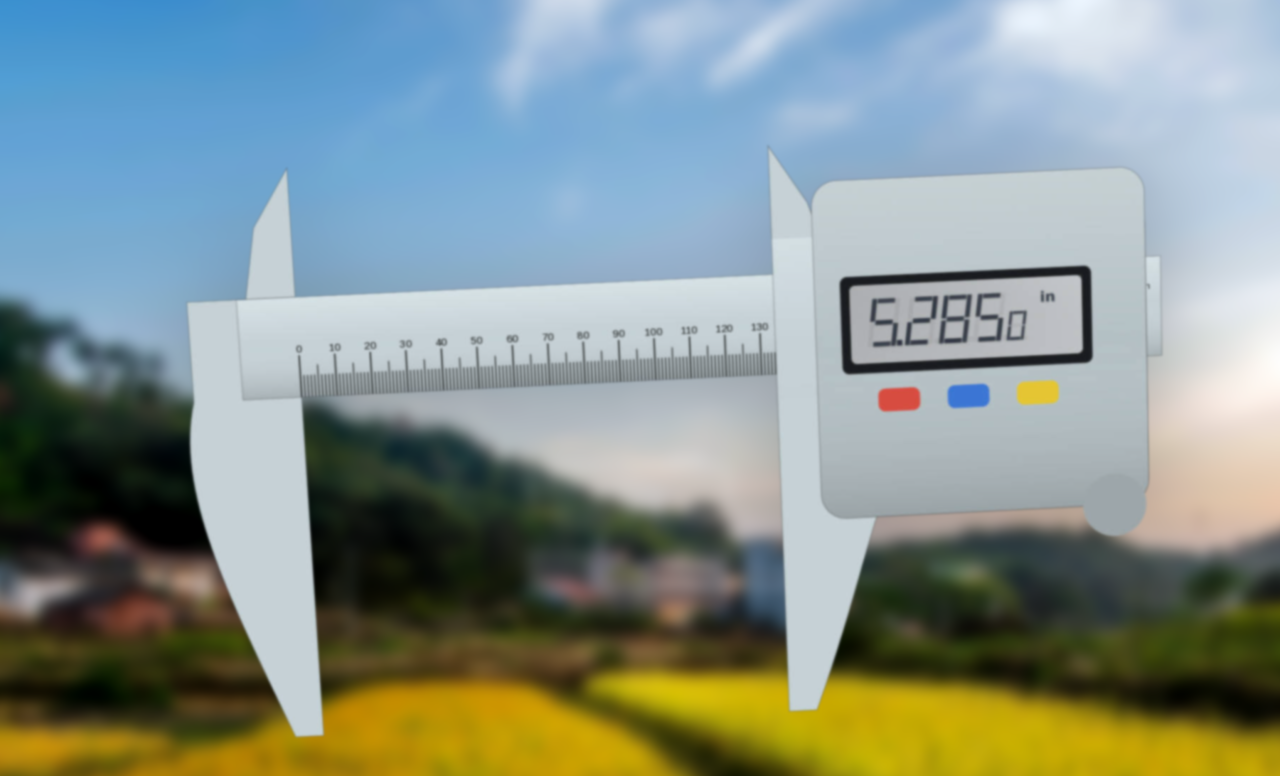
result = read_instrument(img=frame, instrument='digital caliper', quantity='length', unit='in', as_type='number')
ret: 5.2850 in
